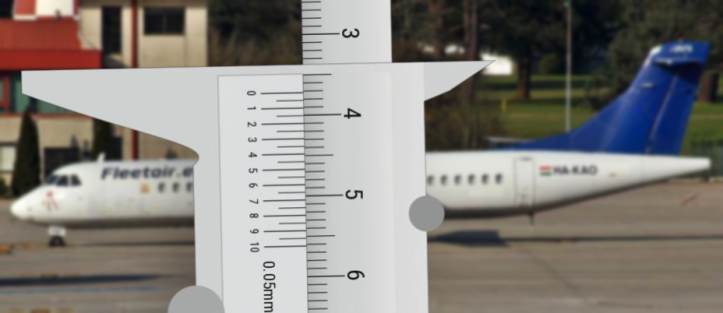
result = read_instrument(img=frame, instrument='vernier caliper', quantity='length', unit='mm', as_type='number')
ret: 37.2 mm
